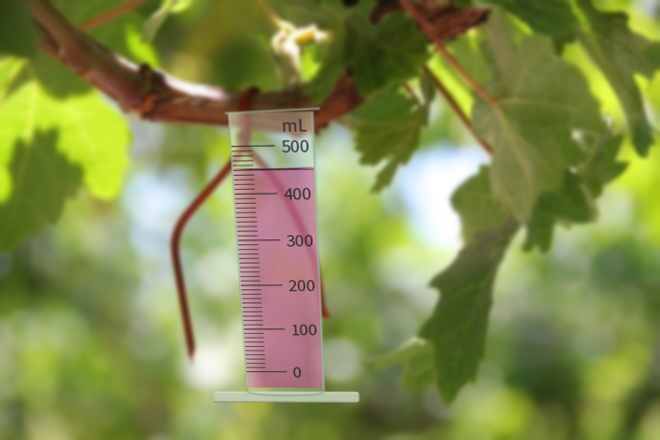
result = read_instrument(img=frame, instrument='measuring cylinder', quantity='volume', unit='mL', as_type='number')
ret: 450 mL
